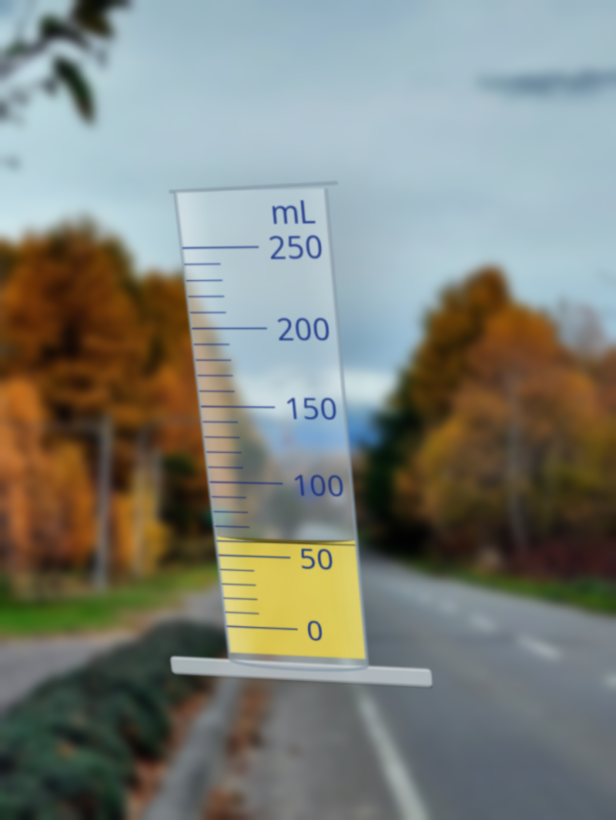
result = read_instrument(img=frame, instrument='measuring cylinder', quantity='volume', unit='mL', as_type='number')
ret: 60 mL
